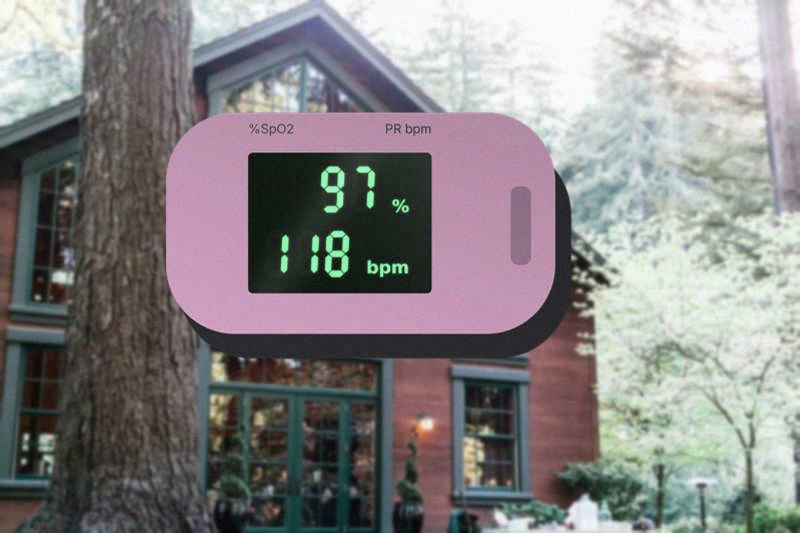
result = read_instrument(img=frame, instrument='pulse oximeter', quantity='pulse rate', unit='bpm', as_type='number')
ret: 118 bpm
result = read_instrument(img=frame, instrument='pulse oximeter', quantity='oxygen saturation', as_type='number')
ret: 97 %
